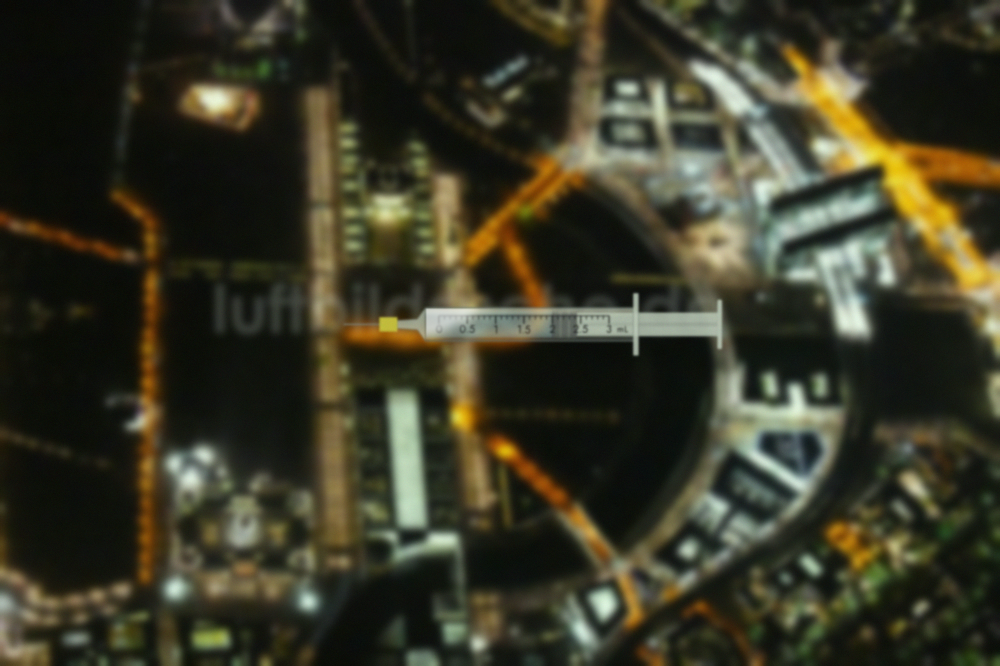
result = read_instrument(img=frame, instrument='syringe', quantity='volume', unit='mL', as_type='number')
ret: 2 mL
